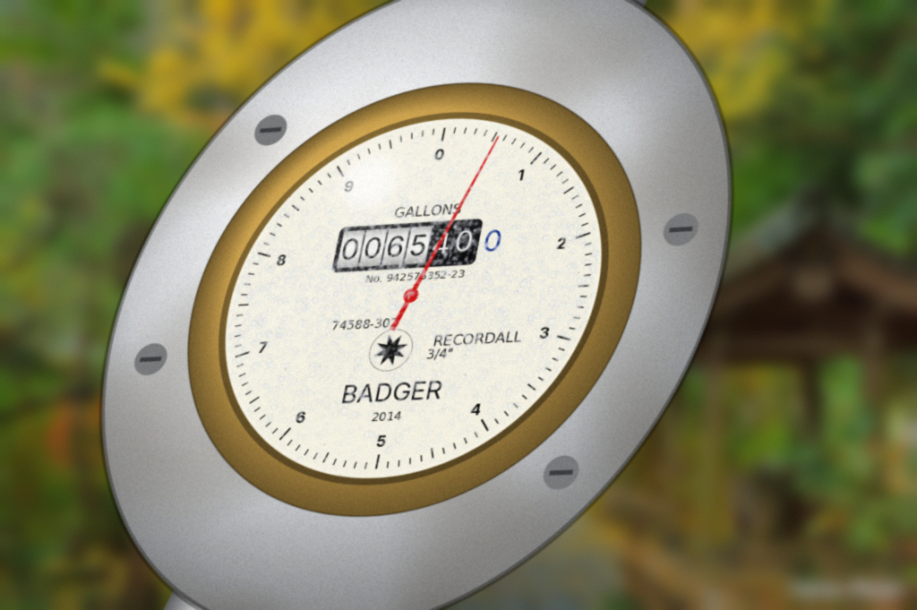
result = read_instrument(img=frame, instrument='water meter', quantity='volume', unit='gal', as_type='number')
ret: 65400.5 gal
